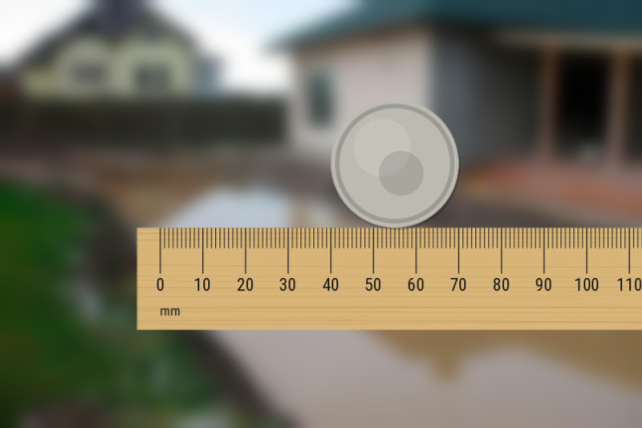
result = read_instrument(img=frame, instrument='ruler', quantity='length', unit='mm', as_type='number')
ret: 30 mm
